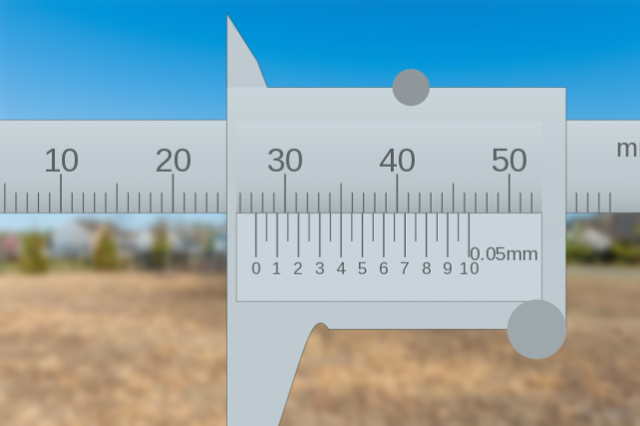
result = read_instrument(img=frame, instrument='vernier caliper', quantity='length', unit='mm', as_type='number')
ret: 27.4 mm
